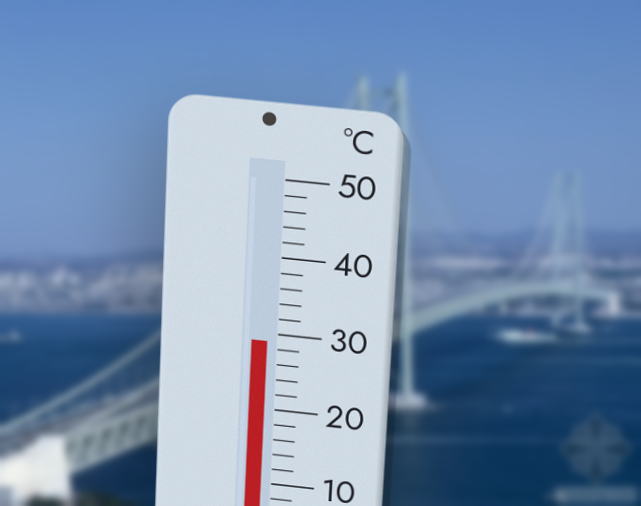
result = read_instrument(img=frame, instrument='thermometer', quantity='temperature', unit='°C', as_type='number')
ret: 29 °C
